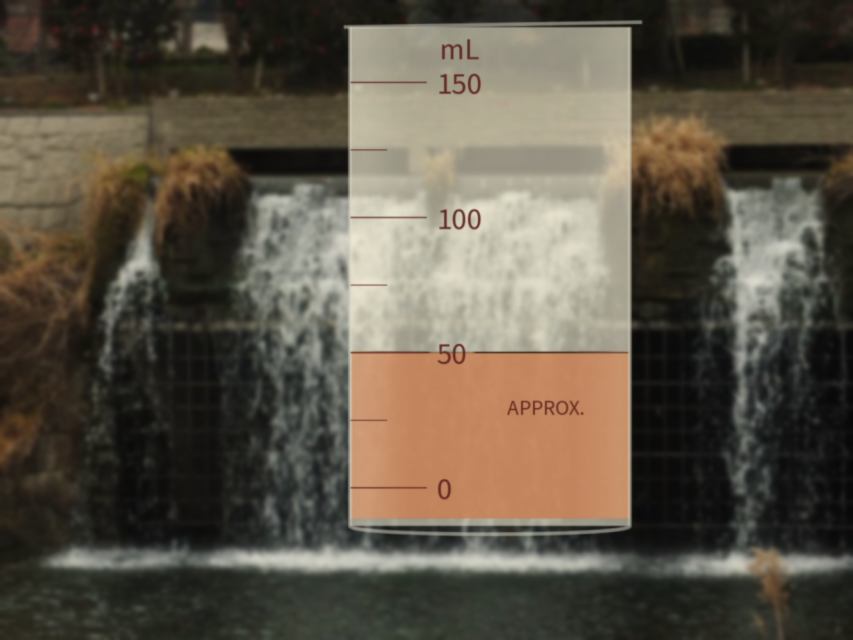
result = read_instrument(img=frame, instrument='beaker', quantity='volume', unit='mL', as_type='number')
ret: 50 mL
